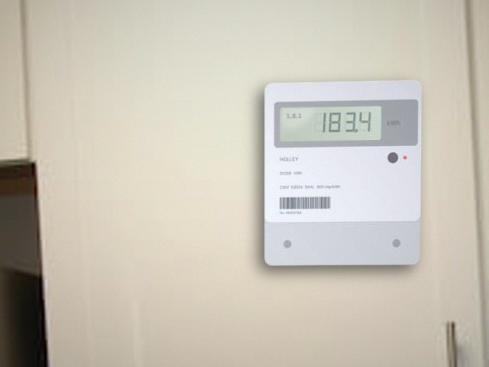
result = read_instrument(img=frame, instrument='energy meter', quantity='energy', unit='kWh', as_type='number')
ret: 183.4 kWh
